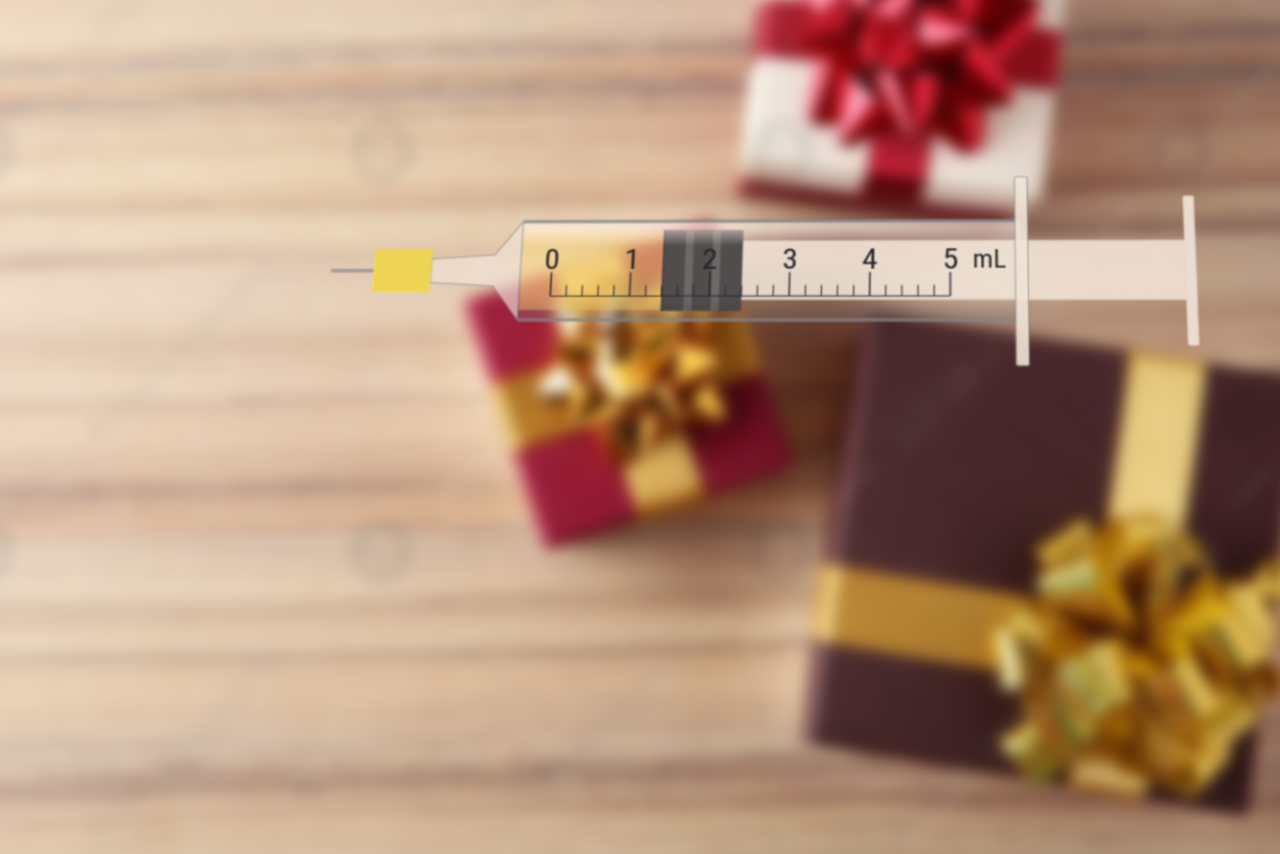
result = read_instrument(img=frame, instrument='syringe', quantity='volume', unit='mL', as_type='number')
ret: 1.4 mL
